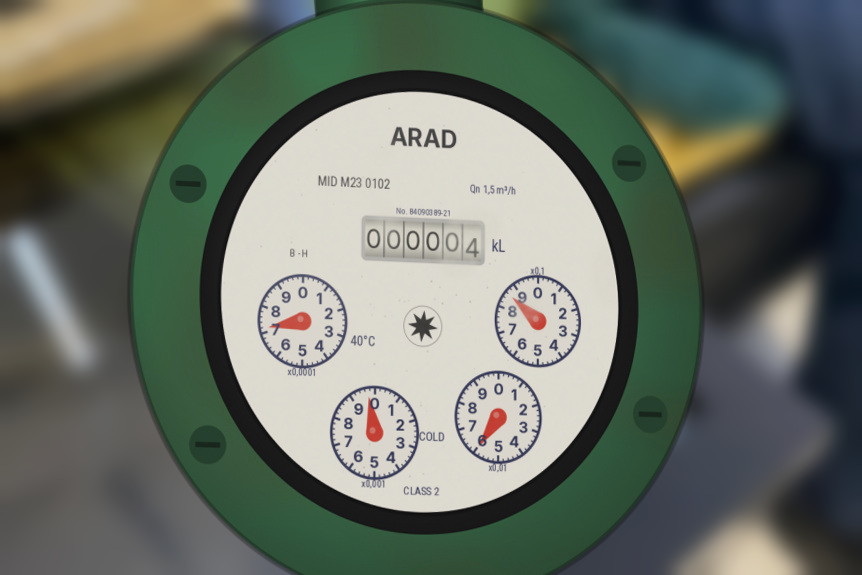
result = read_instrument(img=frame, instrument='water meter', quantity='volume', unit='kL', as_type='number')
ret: 3.8597 kL
